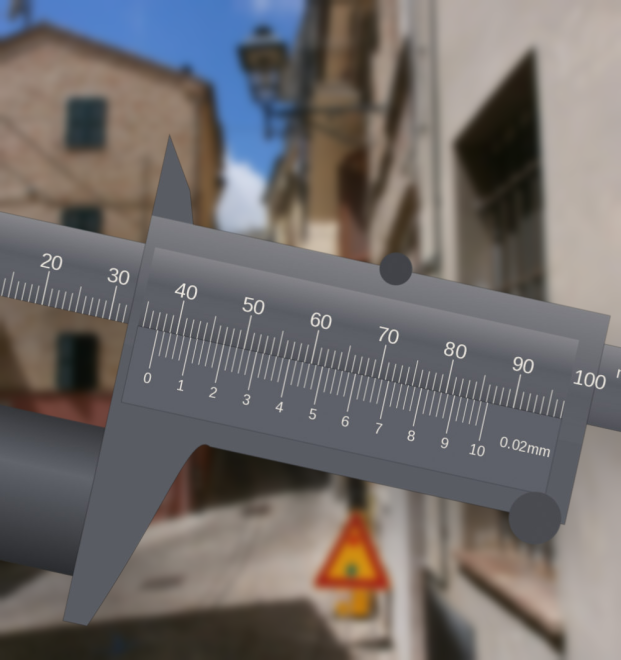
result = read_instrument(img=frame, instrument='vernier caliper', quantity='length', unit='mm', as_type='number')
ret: 37.2 mm
